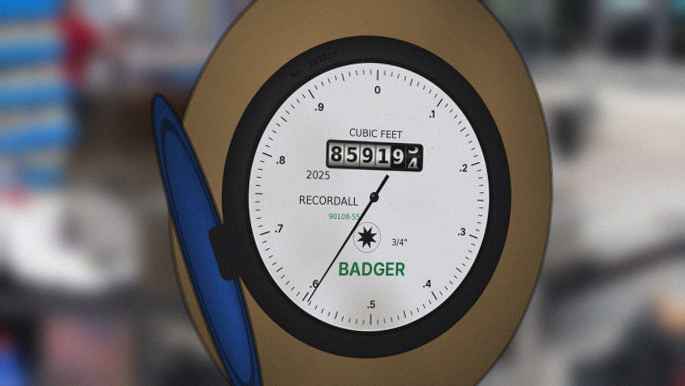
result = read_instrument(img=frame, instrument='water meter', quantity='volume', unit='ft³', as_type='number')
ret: 859193.59 ft³
